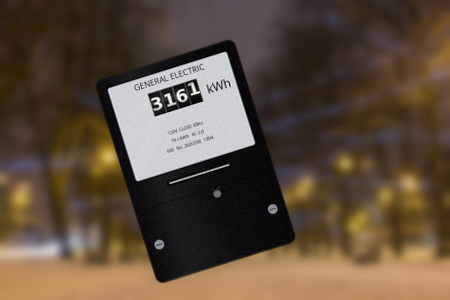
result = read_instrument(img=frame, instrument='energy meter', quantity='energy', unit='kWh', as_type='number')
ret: 3161 kWh
